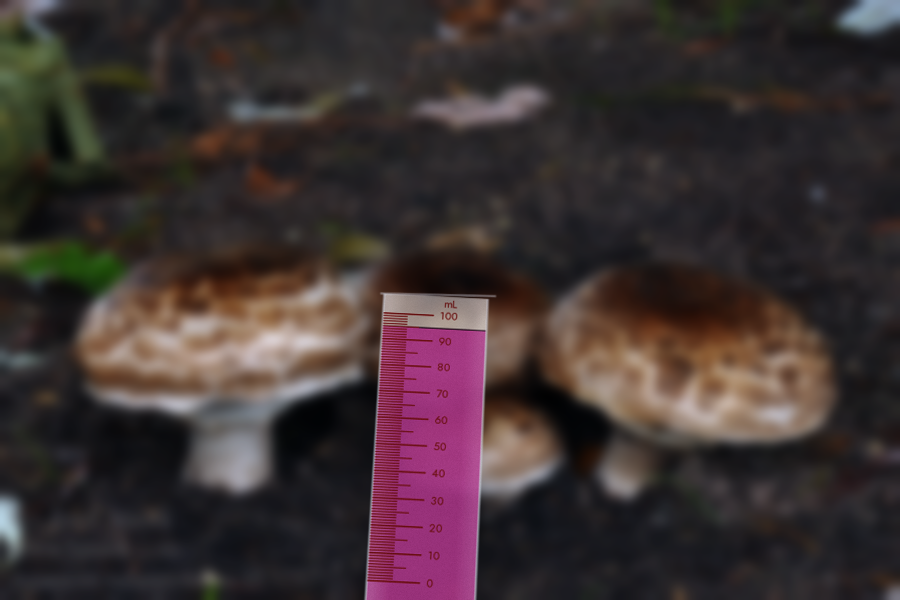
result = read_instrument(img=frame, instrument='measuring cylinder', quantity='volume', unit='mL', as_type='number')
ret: 95 mL
